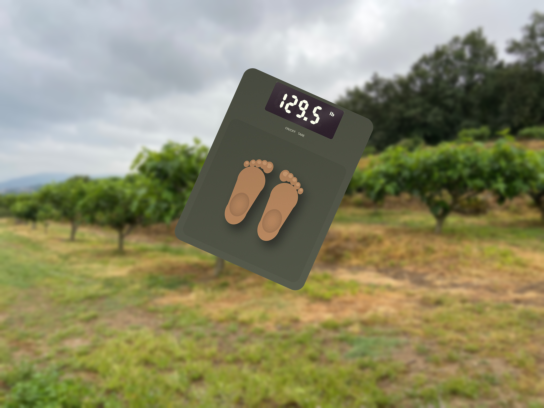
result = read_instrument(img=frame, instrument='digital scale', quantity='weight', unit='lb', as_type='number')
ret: 129.5 lb
